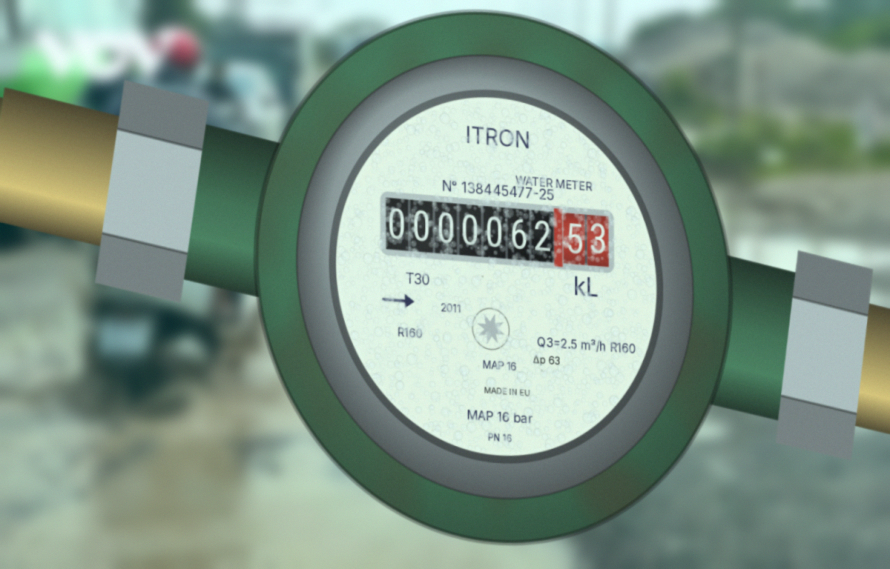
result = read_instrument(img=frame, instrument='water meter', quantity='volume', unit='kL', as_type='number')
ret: 62.53 kL
